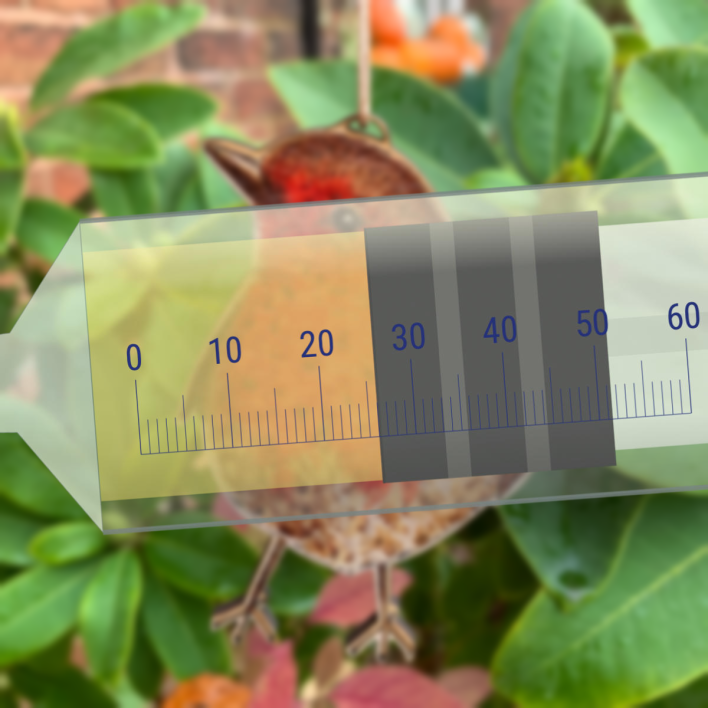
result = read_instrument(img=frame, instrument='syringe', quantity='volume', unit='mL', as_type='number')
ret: 26 mL
